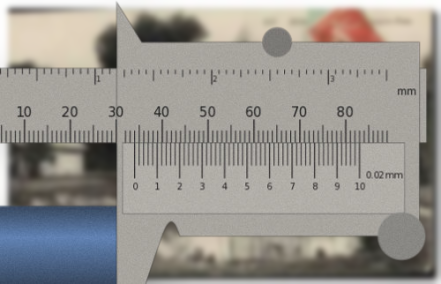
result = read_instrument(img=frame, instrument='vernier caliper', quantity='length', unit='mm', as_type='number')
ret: 34.0 mm
